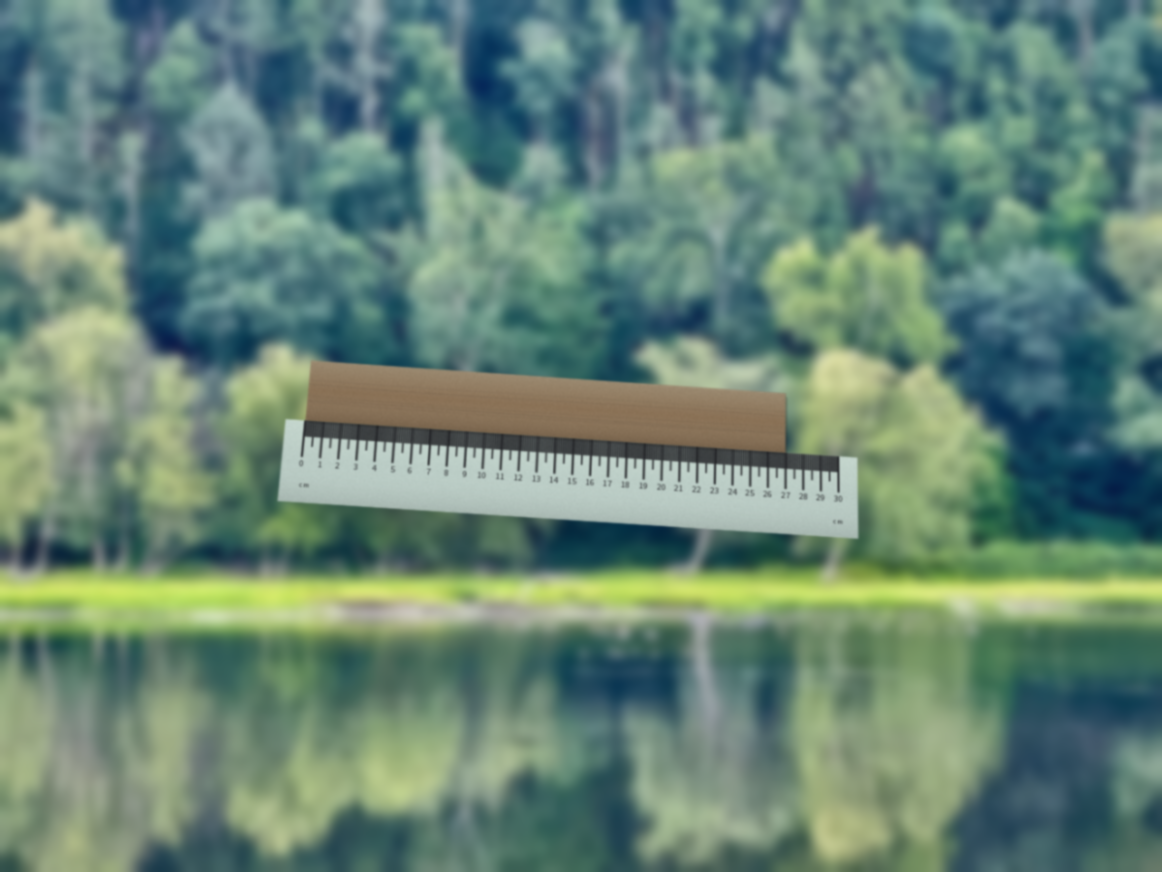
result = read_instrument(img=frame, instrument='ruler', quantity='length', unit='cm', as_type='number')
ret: 27 cm
